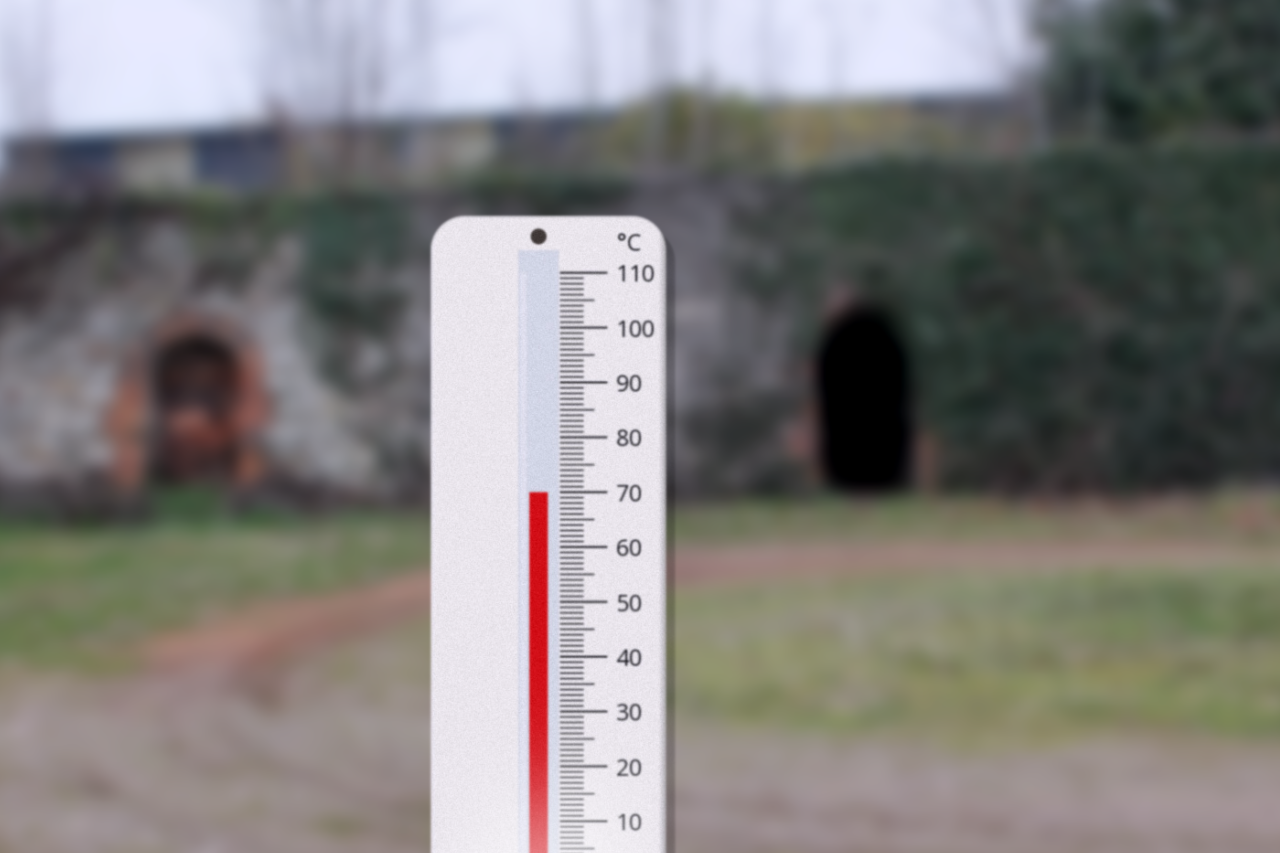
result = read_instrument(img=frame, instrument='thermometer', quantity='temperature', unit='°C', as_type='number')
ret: 70 °C
